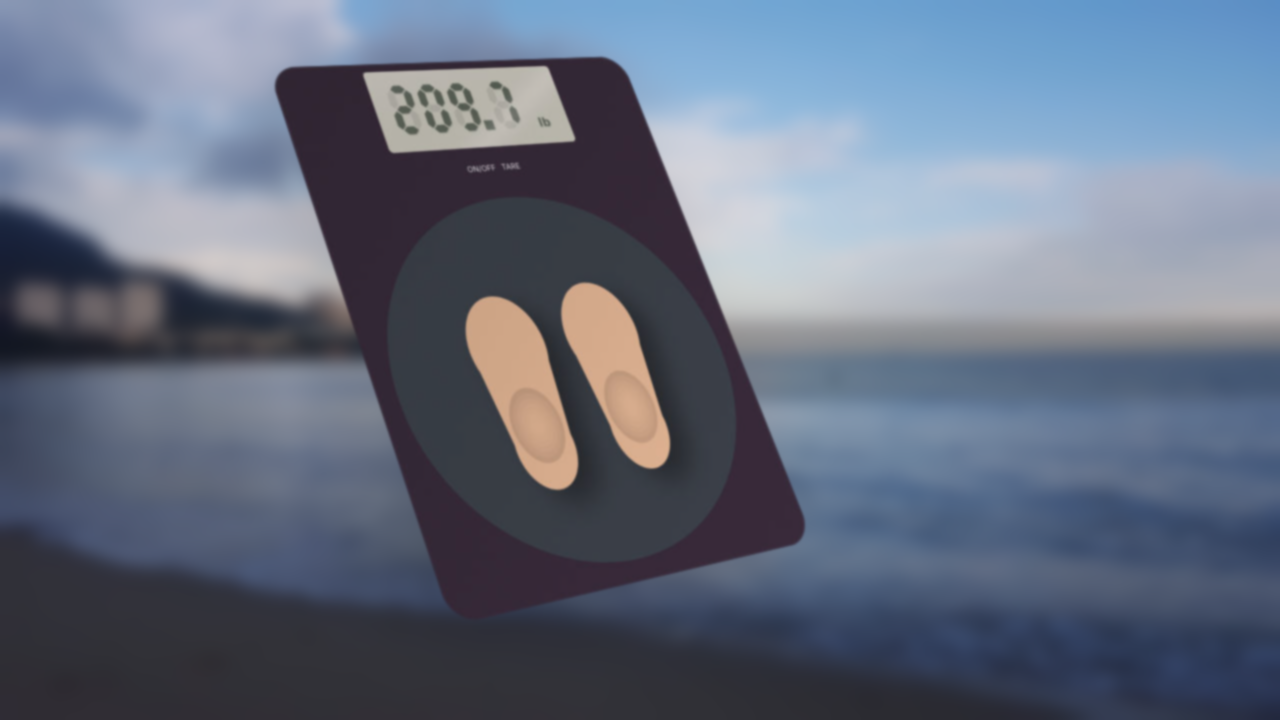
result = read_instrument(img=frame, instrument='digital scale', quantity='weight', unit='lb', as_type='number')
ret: 209.7 lb
